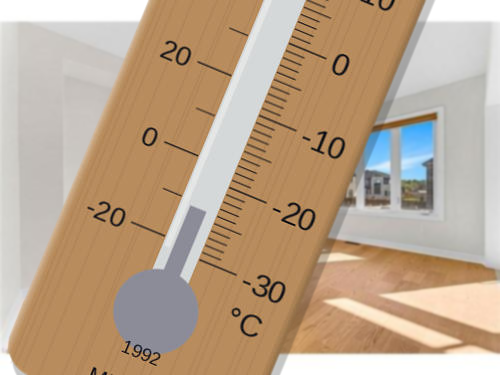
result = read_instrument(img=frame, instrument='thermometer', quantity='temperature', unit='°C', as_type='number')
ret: -24 °C
